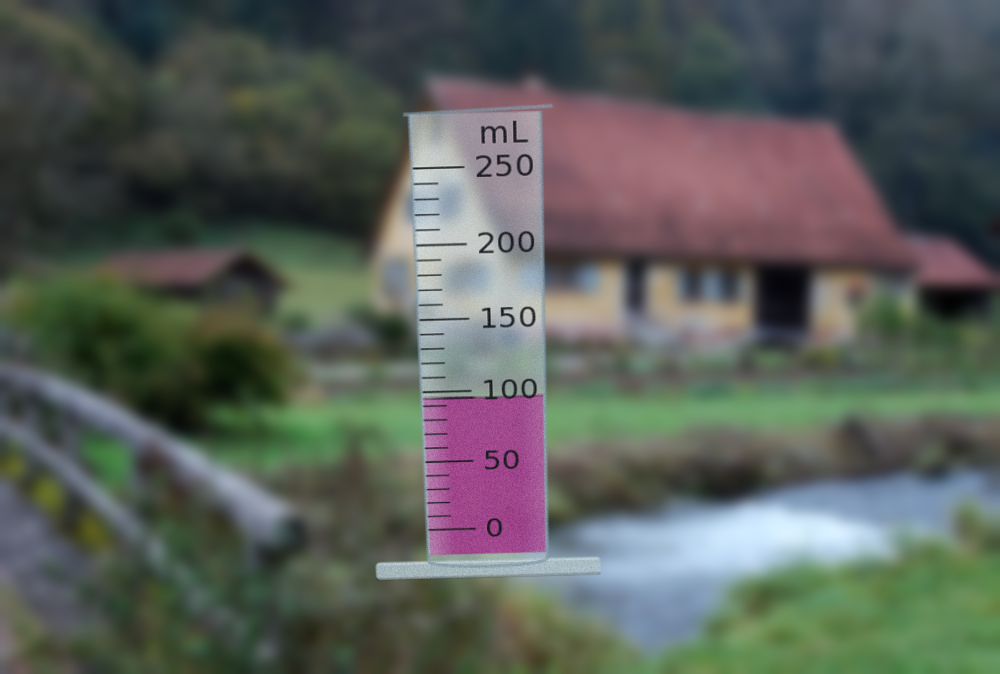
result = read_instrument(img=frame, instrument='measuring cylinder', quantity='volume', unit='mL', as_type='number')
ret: 95 mL
